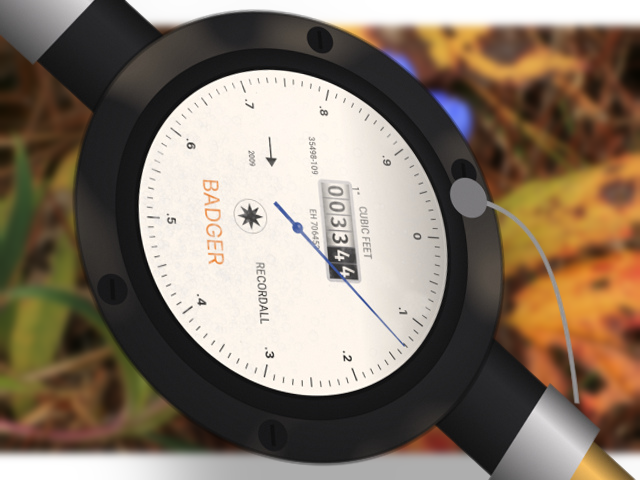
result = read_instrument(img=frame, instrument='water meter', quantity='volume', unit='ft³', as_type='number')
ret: 3344.13 ft³
